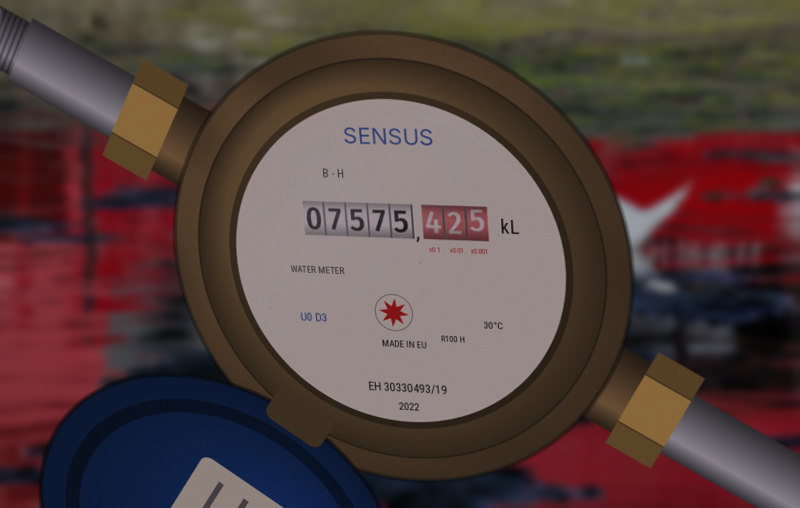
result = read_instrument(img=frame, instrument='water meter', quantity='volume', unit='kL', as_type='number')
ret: 7575.425 kL
